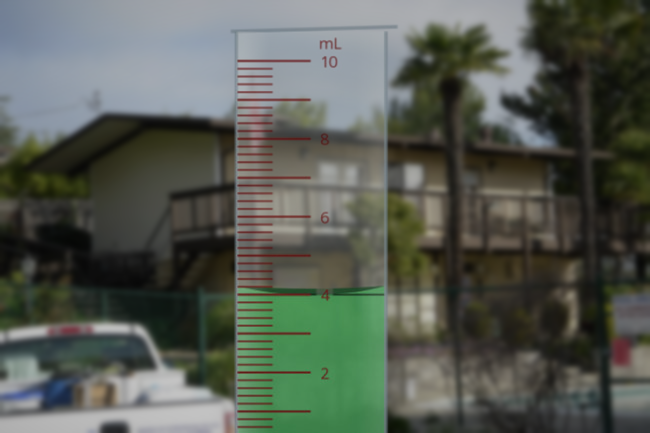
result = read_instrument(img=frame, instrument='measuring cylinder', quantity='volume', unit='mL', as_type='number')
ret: 4 mL
